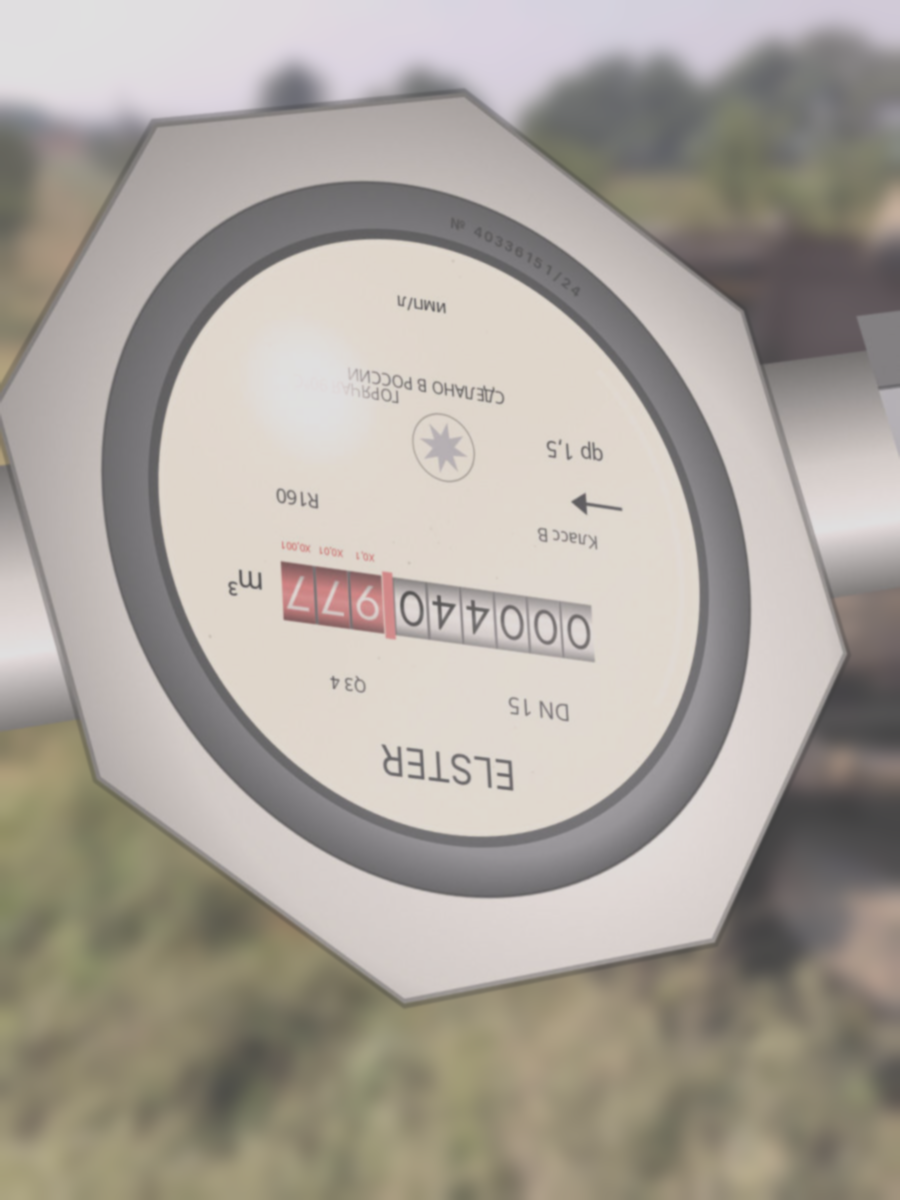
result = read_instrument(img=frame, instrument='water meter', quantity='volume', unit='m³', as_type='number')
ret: 440.977 m³
